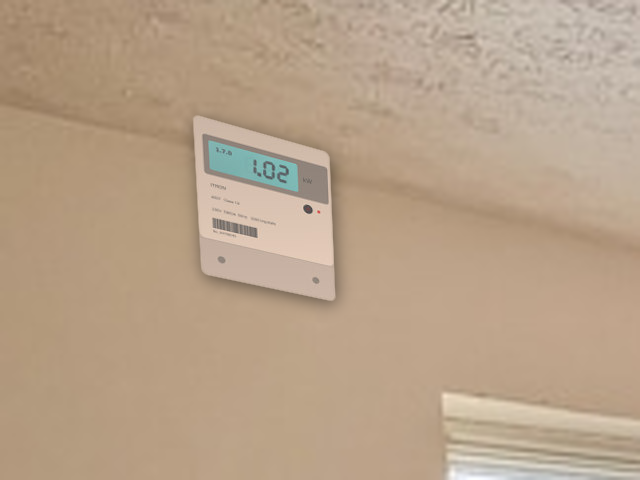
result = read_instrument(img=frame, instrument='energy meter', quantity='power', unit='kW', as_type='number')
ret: 1.02 kW
